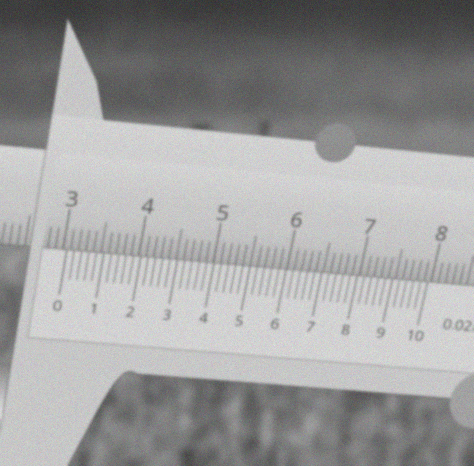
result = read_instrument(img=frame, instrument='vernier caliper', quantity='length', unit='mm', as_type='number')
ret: 30.5 mm
